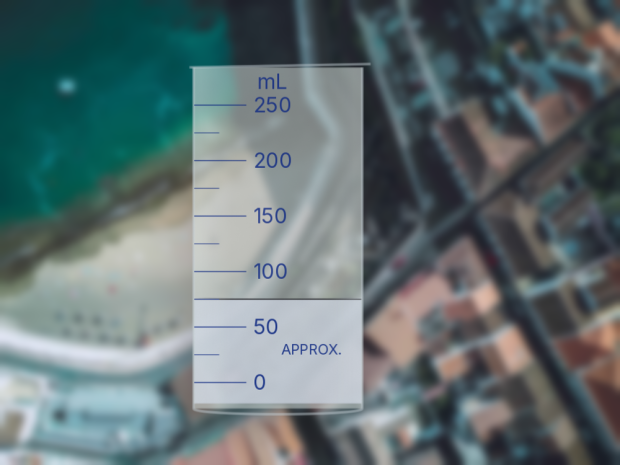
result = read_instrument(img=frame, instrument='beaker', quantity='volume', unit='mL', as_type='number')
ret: 75 mL
